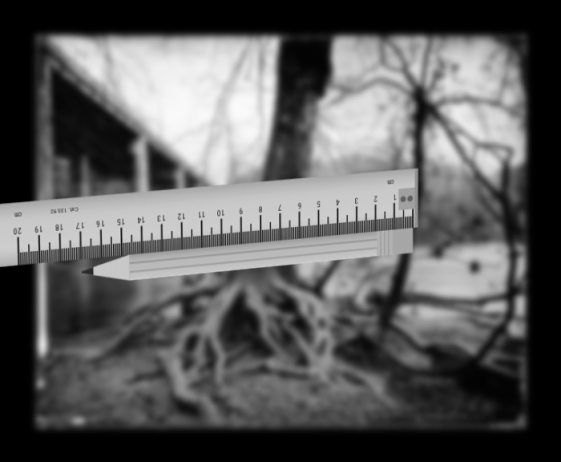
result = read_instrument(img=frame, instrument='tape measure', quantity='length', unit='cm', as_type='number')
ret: 17 cm
